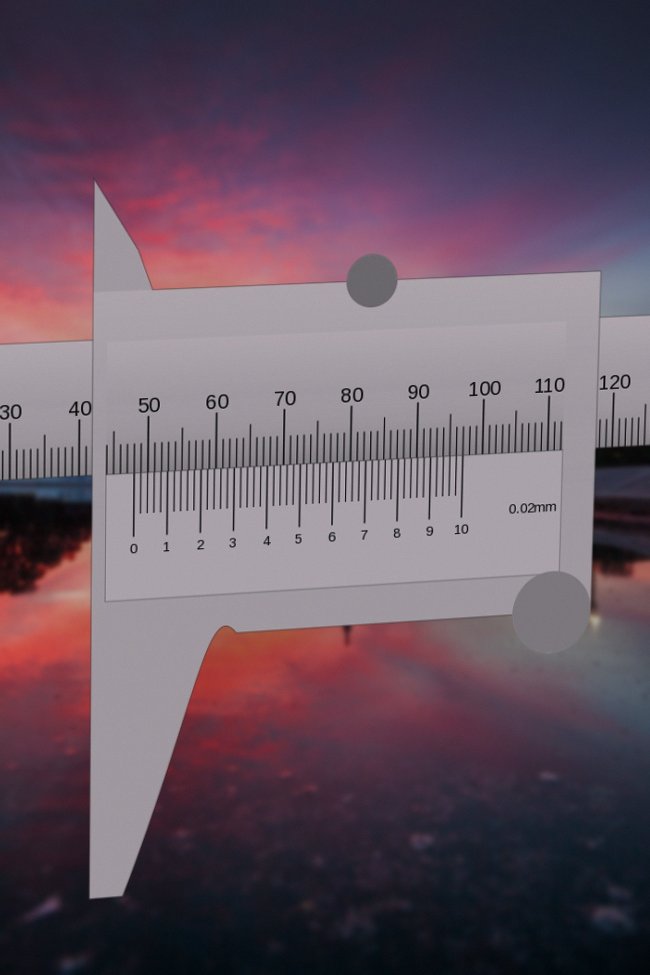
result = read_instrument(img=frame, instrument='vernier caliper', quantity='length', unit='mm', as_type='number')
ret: 48.0 mm
